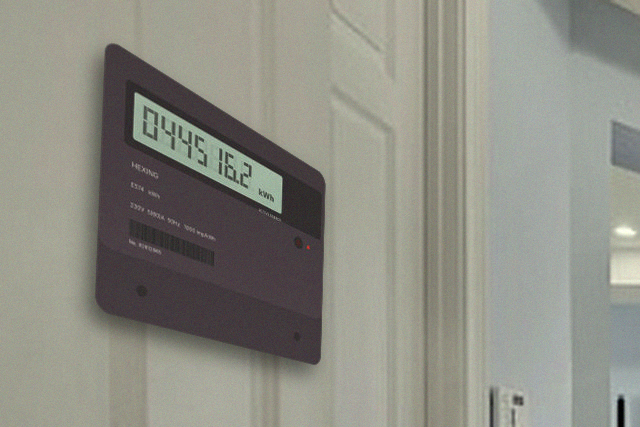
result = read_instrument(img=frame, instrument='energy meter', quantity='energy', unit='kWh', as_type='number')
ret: 44516.2 kWh
